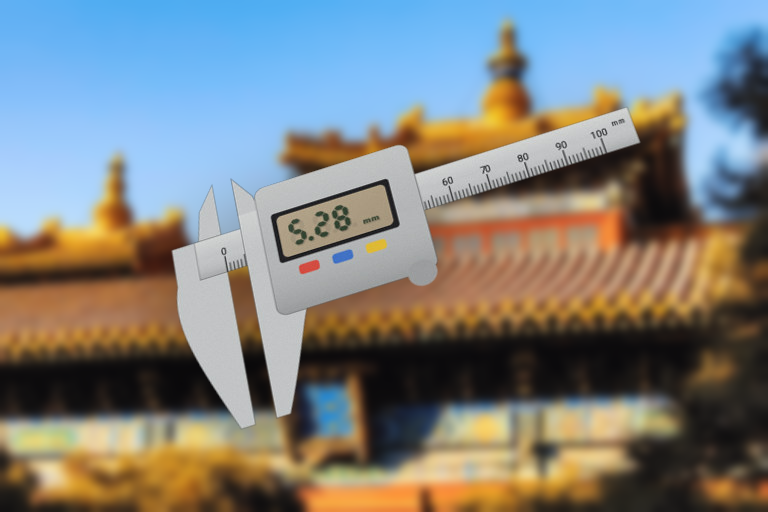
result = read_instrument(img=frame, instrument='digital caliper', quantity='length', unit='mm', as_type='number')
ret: 5.28 mm
